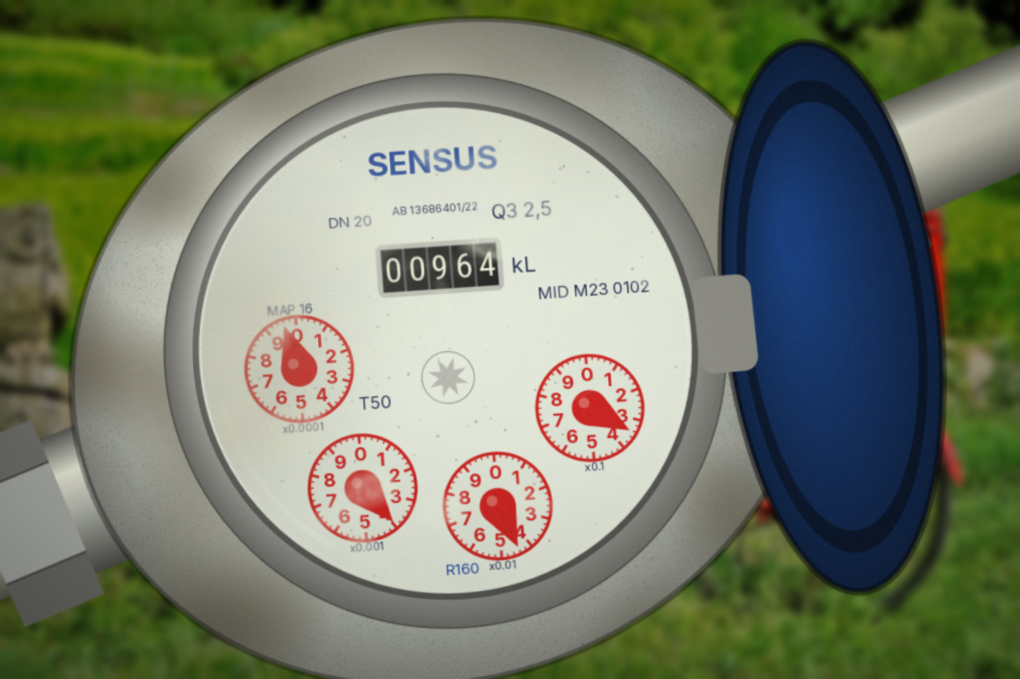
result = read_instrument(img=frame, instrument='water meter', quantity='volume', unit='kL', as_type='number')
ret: 964.3439 kL
